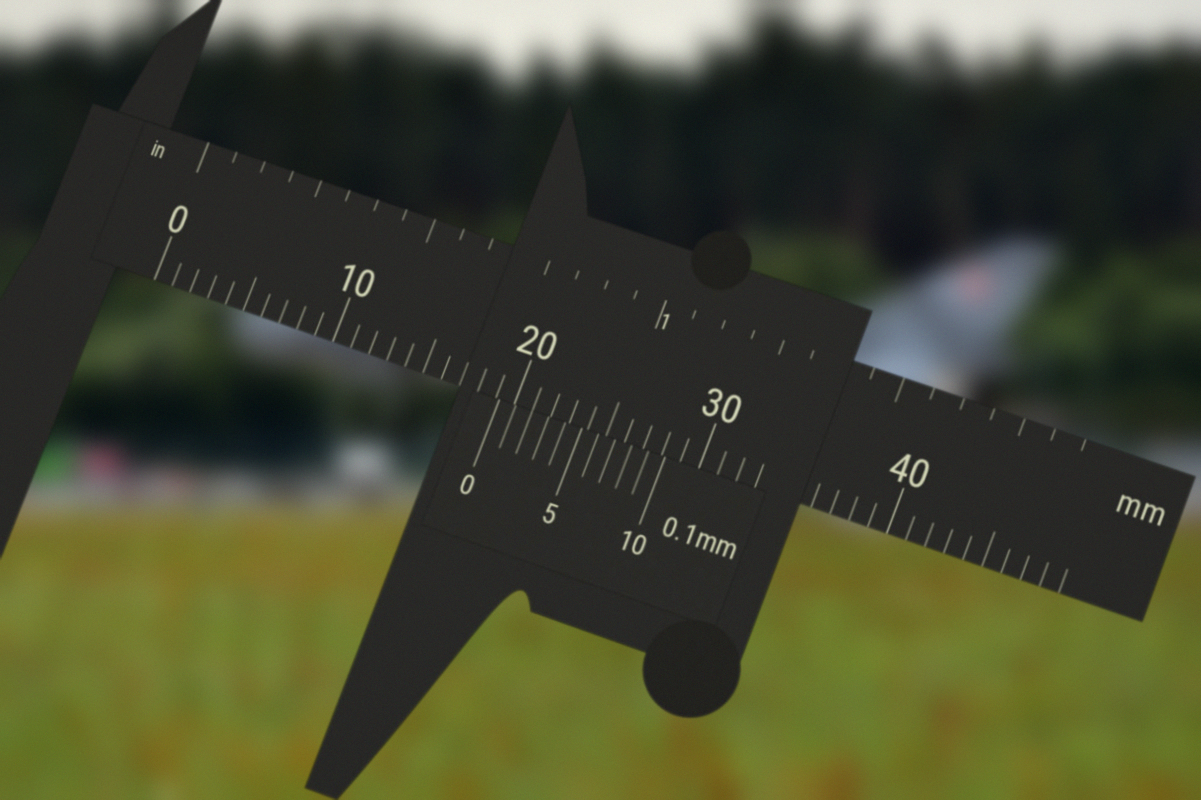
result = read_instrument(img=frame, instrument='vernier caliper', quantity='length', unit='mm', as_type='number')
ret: 19.2 mm
